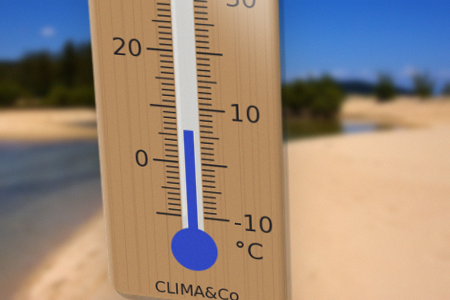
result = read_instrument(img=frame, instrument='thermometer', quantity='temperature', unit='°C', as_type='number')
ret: 6 °C
